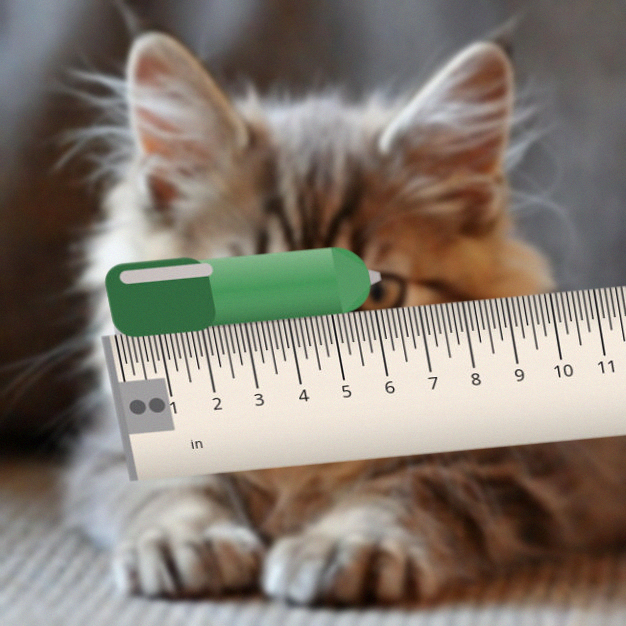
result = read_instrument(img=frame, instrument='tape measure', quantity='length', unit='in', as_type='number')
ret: 6.25 in
